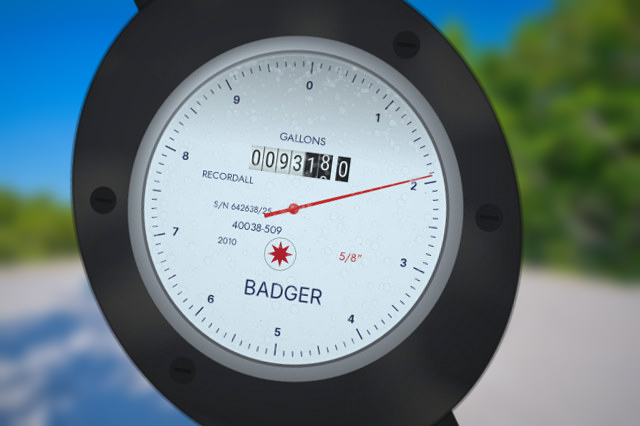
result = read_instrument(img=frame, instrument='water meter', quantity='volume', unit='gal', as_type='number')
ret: 93181.9 gal
